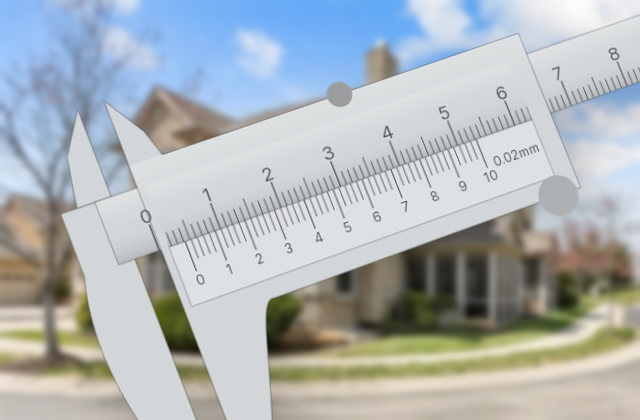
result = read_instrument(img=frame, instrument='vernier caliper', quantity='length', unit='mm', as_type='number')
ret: 4.2 mm
